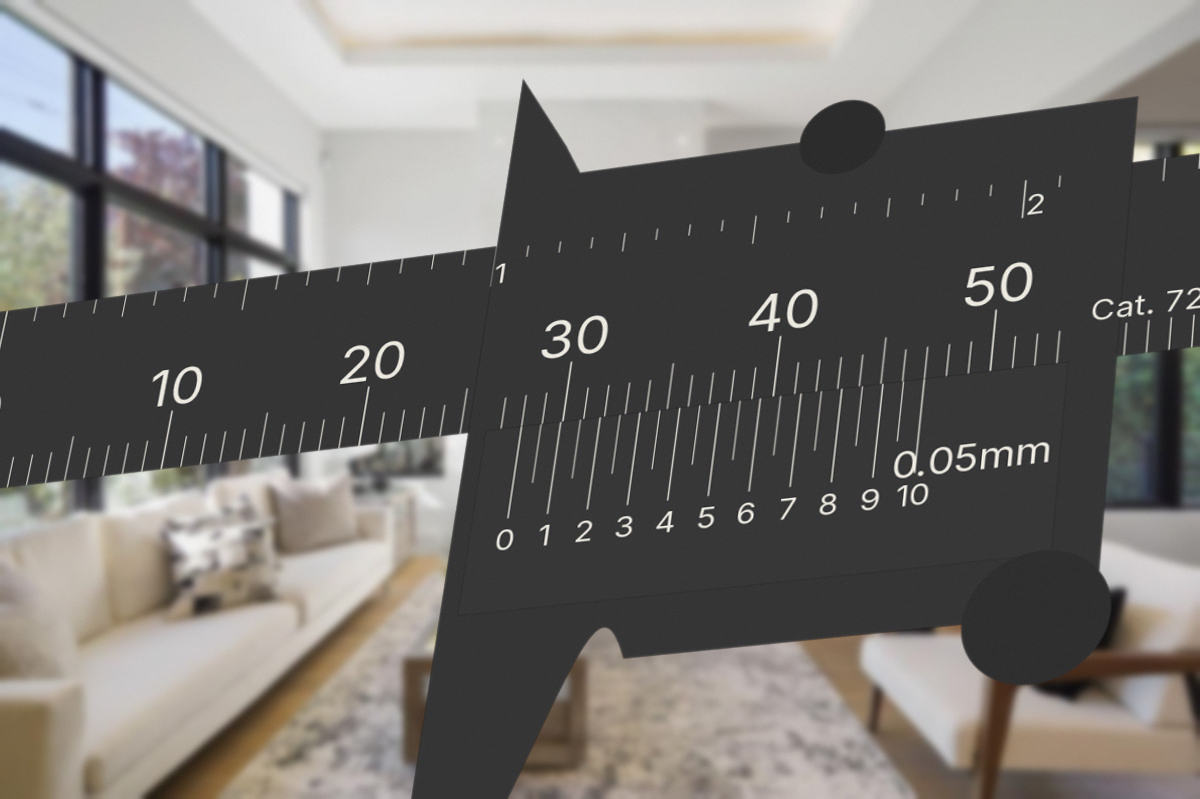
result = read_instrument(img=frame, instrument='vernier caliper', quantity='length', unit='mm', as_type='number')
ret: 28.0 mm
